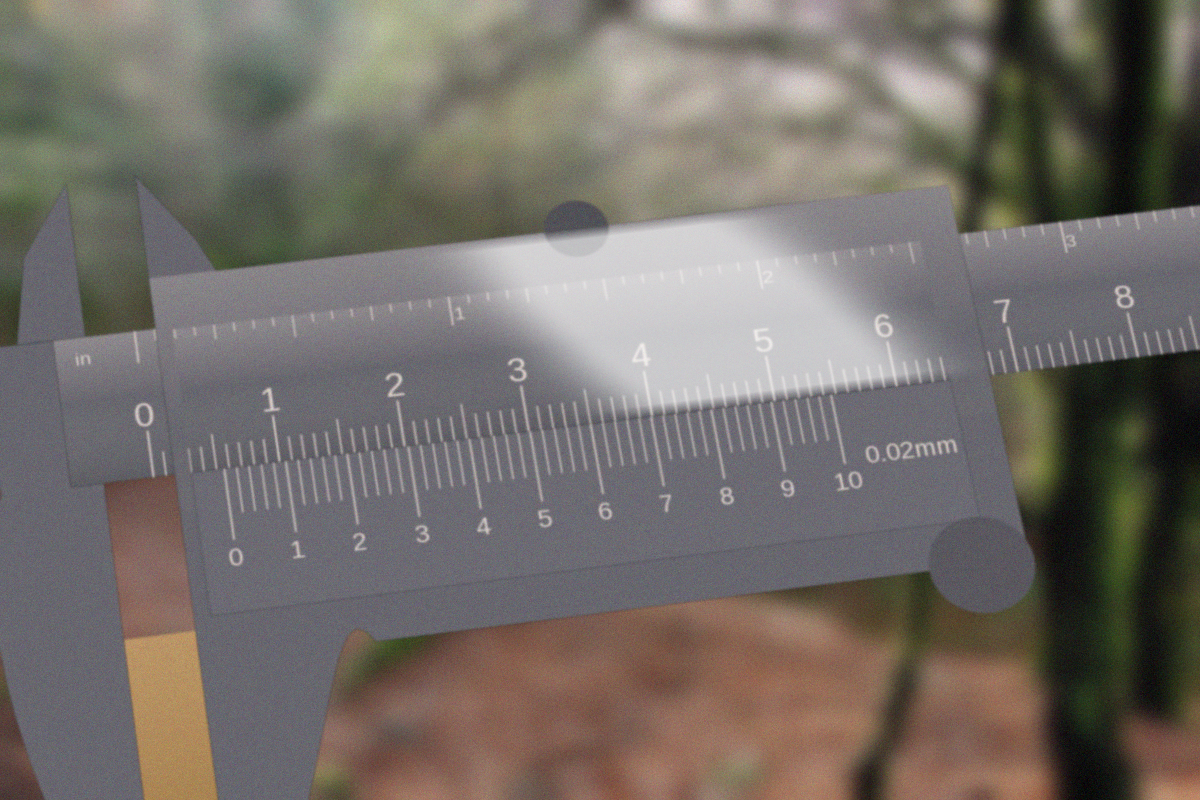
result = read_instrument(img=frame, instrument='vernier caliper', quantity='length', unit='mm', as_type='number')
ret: 5.6 mm
